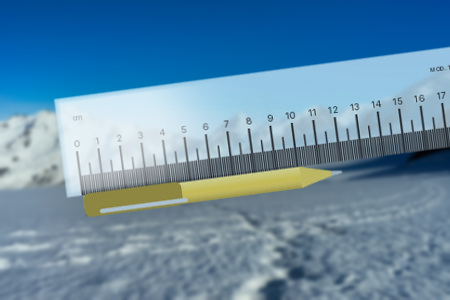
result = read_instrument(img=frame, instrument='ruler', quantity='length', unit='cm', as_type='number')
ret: 12 cm
